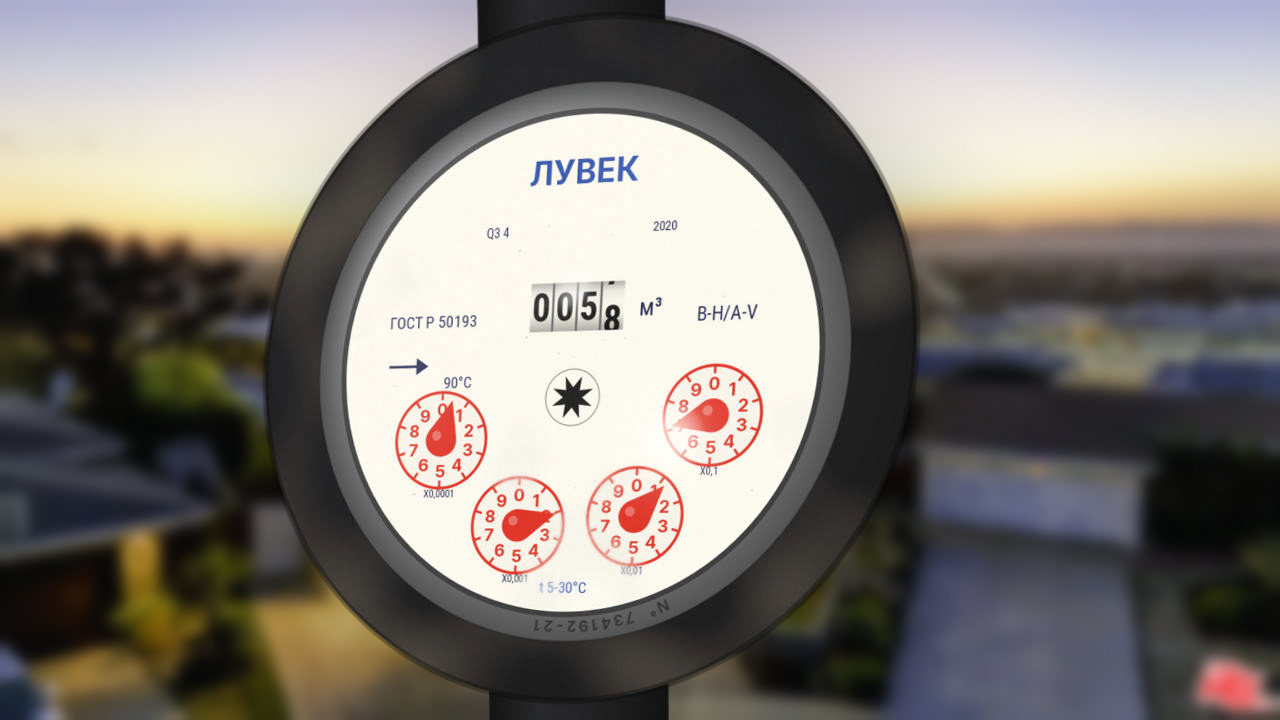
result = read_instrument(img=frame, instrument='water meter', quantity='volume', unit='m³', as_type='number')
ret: 57.7120 m³
